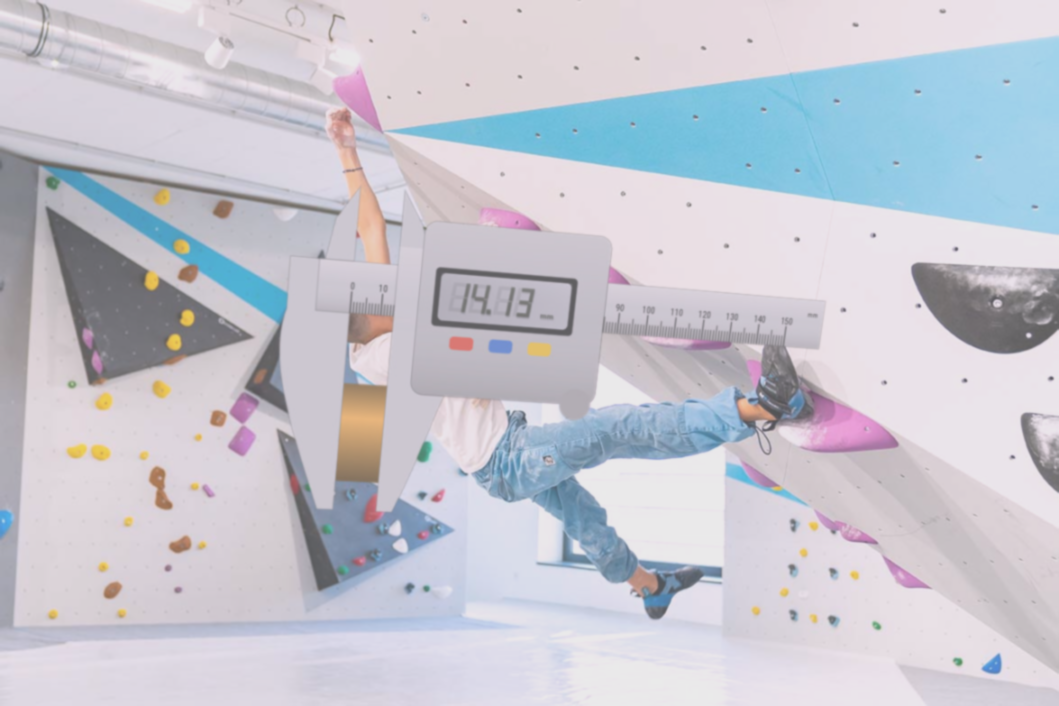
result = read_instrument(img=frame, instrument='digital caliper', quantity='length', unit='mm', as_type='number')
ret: 14.13 mm
